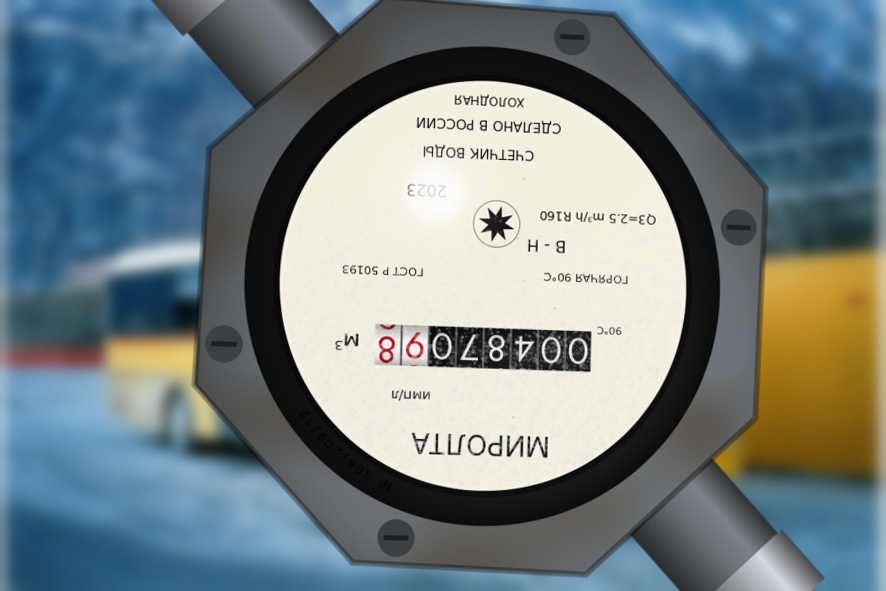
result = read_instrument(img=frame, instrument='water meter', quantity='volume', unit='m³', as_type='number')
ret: 4870.98 m³
